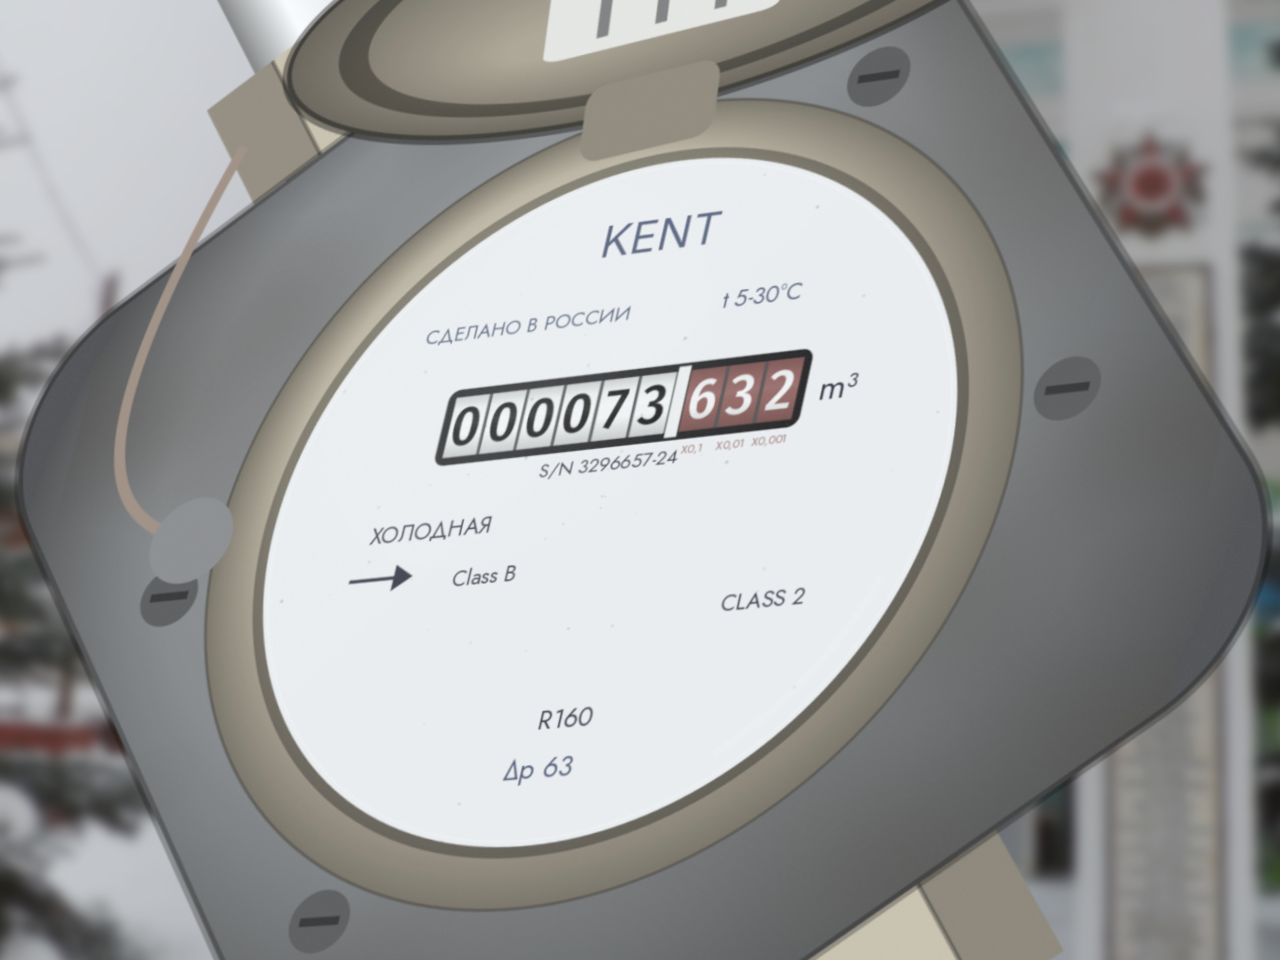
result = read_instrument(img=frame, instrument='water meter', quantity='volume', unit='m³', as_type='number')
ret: 73.632 m³
